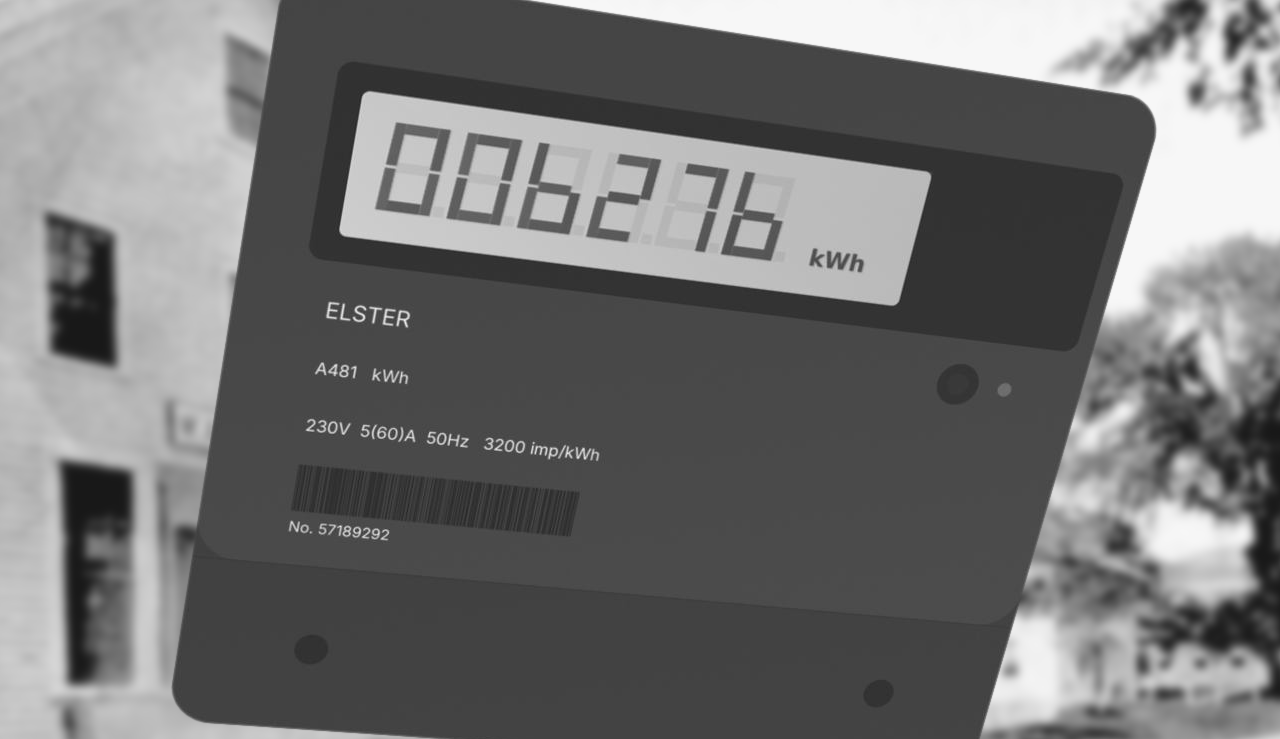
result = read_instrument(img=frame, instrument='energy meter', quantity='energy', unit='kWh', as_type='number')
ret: 6276 kWh
